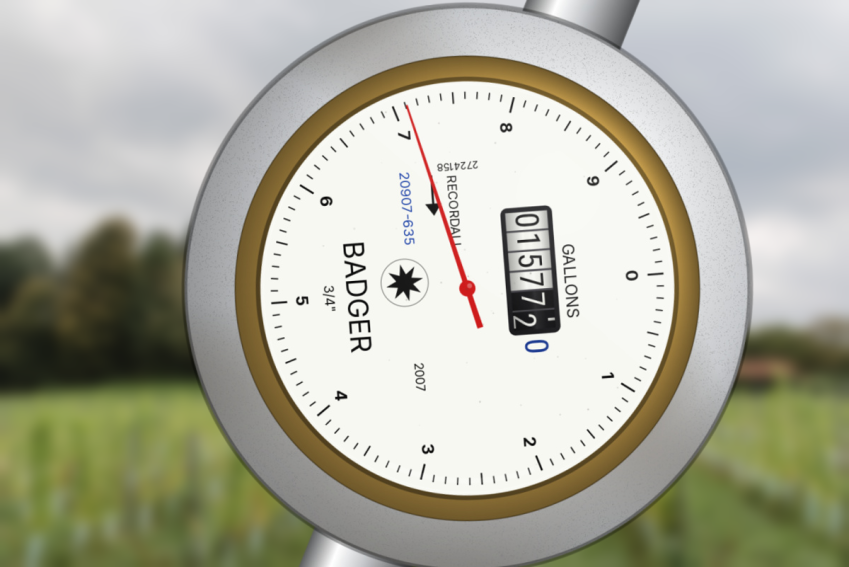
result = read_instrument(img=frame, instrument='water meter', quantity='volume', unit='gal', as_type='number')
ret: 157717.1 gal
